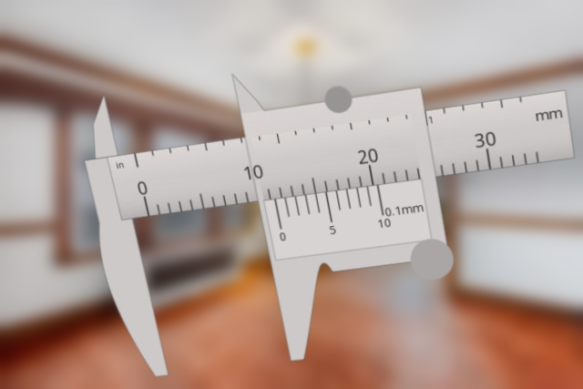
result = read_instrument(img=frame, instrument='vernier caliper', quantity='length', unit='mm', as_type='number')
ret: 11.4 mm
